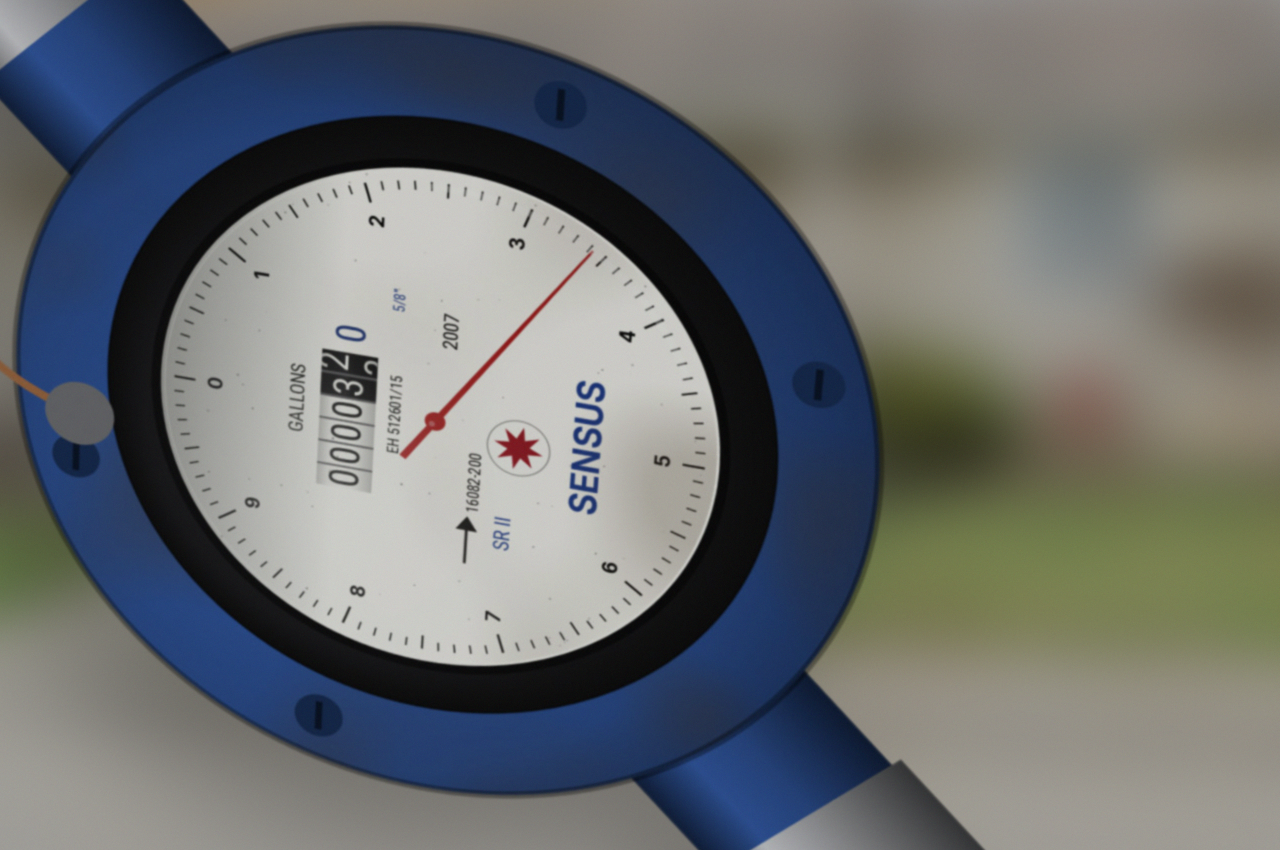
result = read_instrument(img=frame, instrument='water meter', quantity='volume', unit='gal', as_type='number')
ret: 323.4 gal
